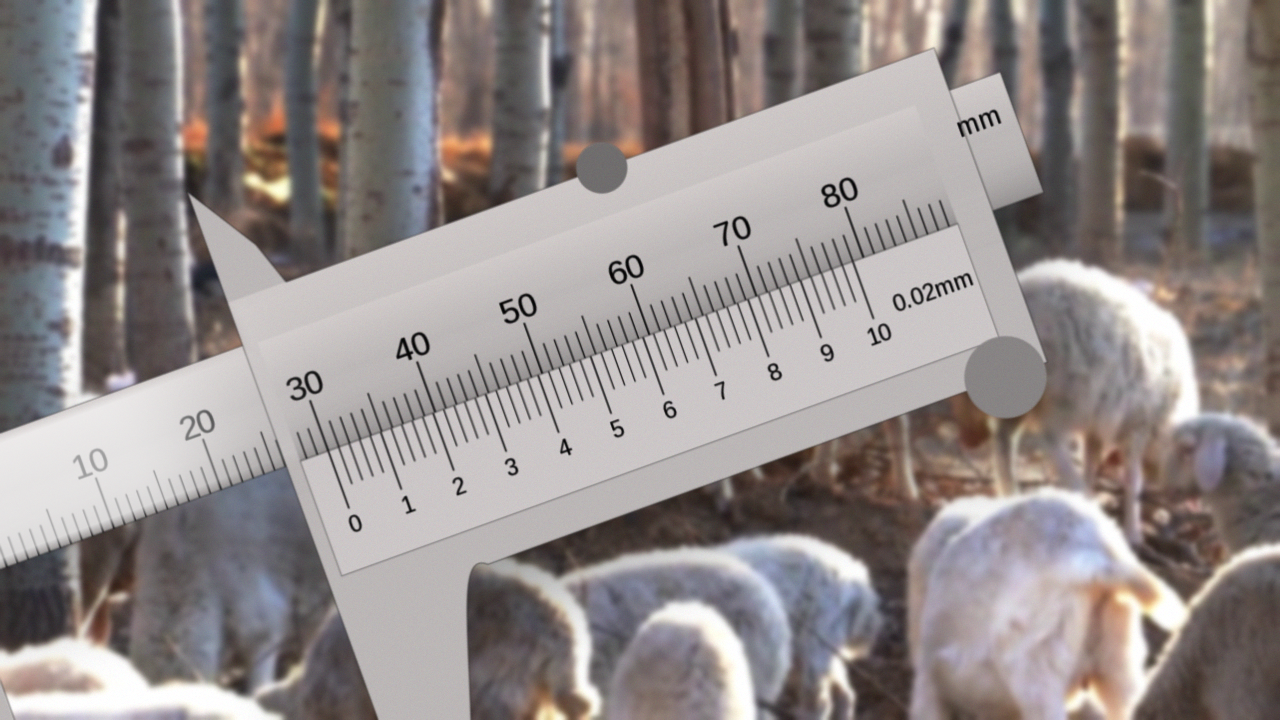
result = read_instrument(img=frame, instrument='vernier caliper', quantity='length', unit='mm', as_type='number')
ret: 30.0 mm
